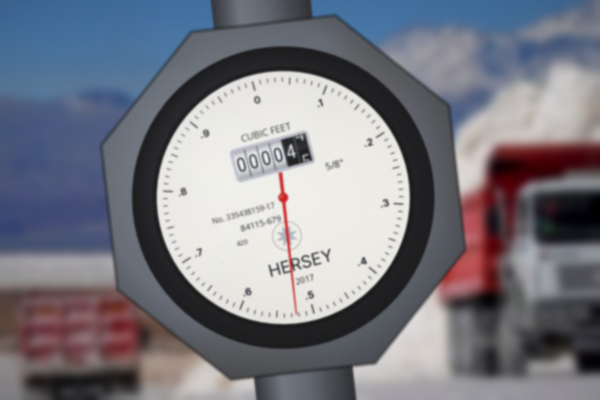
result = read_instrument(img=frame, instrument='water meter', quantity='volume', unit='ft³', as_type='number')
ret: 44.52 ft³
